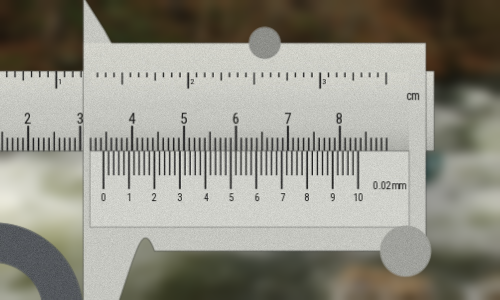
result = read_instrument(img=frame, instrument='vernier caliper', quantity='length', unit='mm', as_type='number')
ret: 34.5 mm
